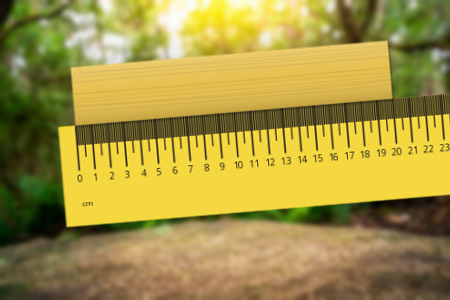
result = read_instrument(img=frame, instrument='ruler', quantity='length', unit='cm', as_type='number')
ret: 20 cm
